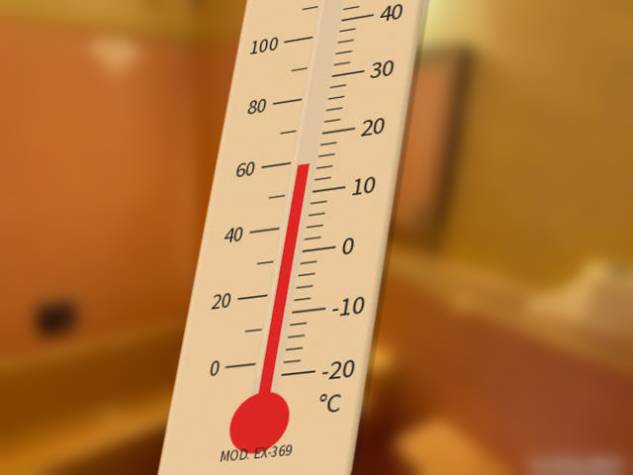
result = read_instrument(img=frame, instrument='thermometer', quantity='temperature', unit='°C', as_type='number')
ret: 15 °C
